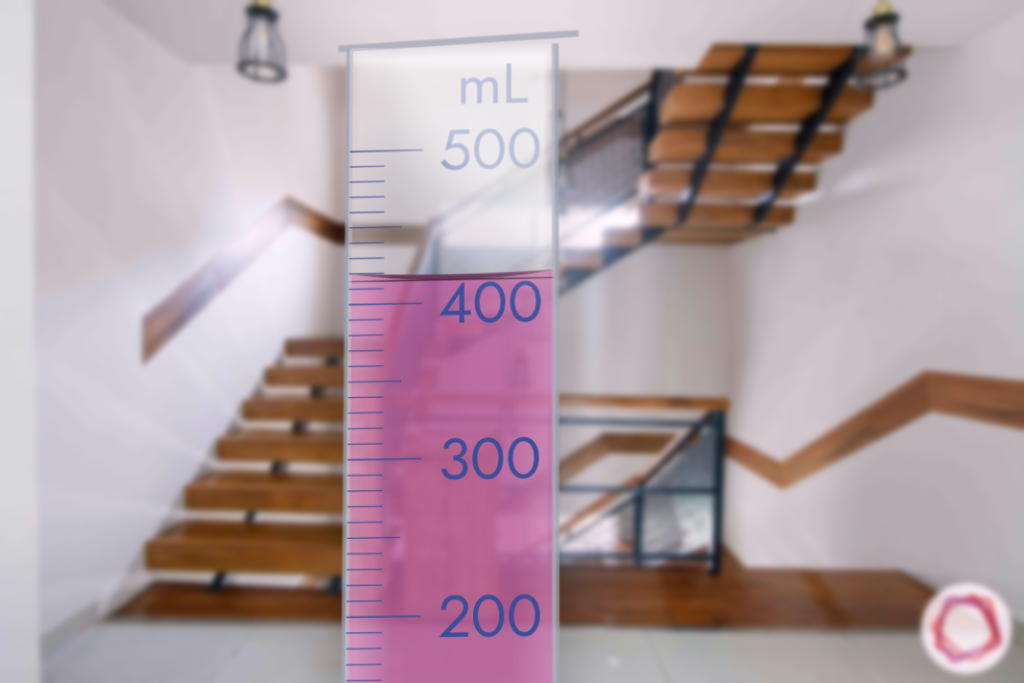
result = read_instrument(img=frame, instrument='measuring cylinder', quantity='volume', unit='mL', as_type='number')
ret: 415 mL
